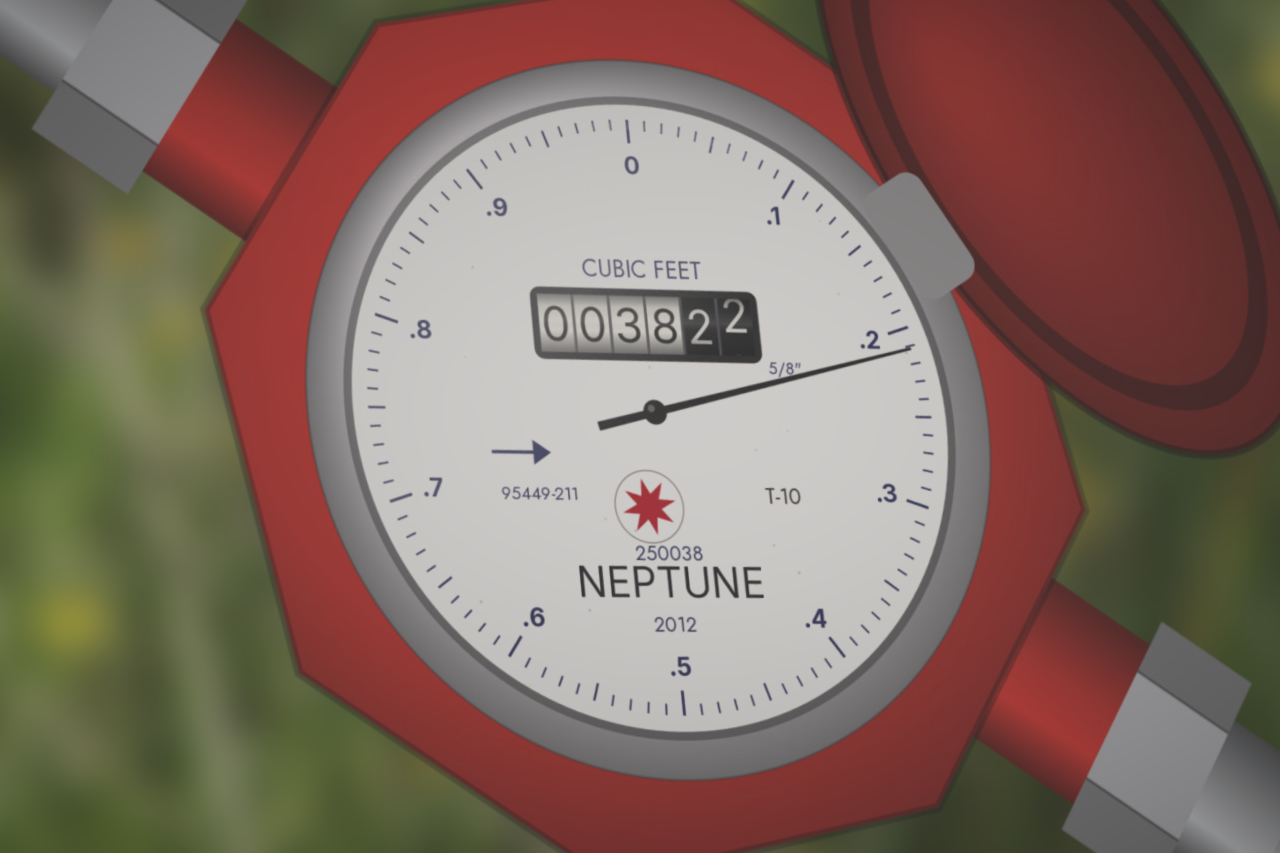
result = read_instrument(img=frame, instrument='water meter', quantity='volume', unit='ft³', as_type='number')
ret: 3822.21 ft³
